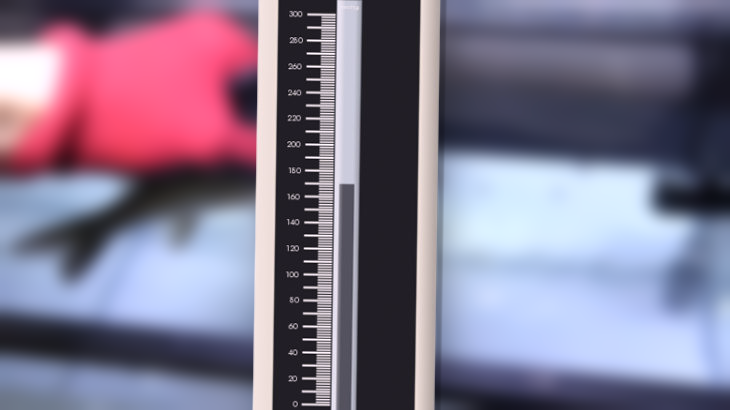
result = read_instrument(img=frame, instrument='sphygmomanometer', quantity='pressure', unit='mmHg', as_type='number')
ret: 170 mmHg
